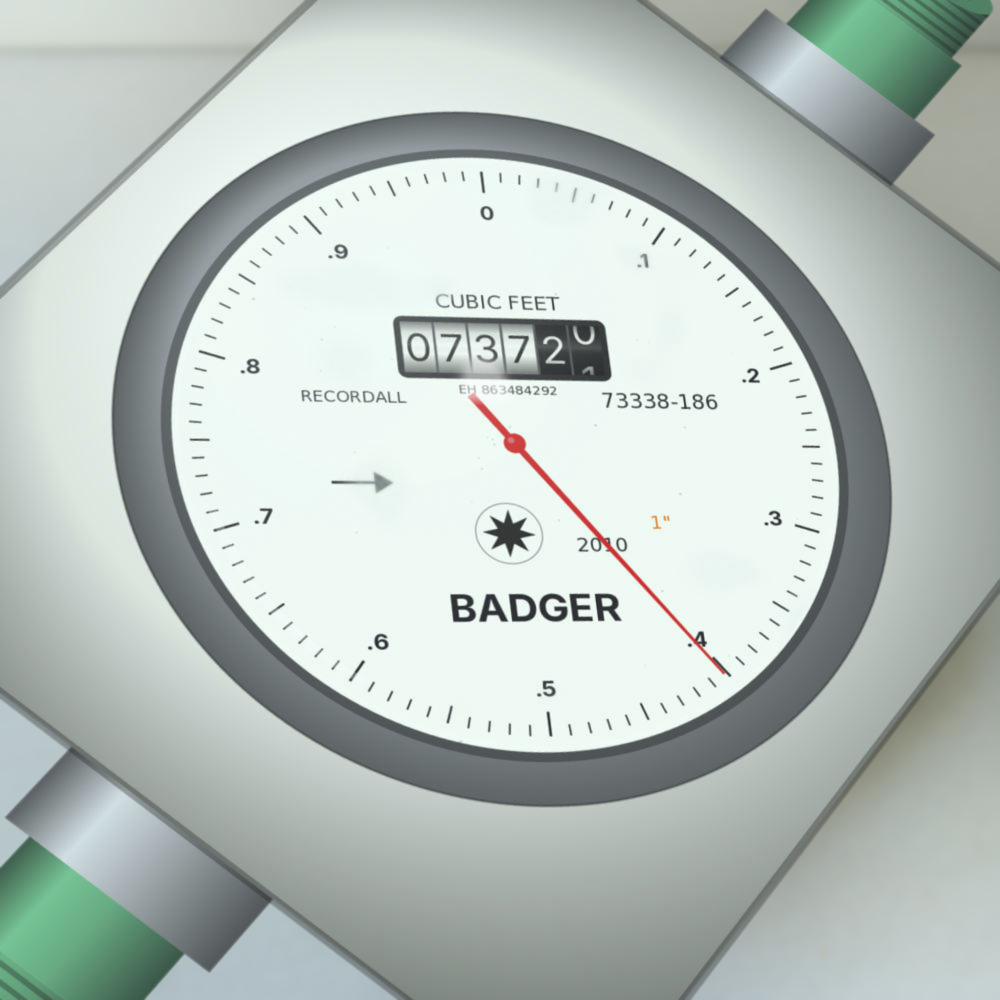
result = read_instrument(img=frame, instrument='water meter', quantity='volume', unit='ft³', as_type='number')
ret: 73720.40 ft³
